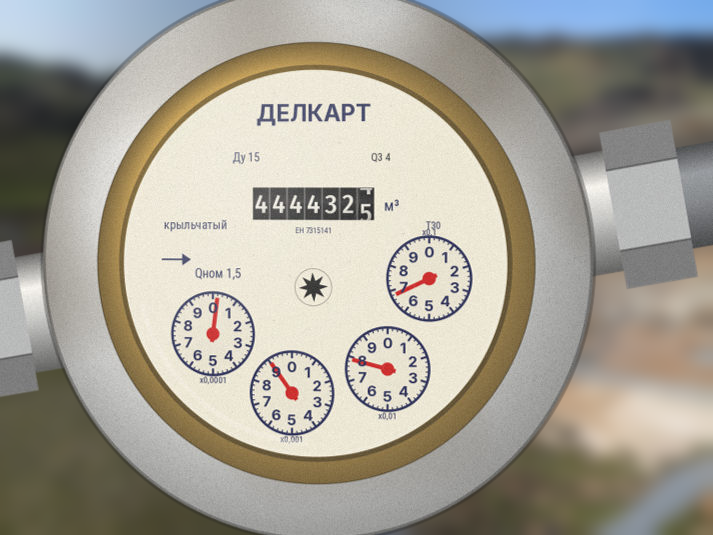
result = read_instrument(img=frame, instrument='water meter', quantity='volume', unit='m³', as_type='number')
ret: 4444324.6790 m³
